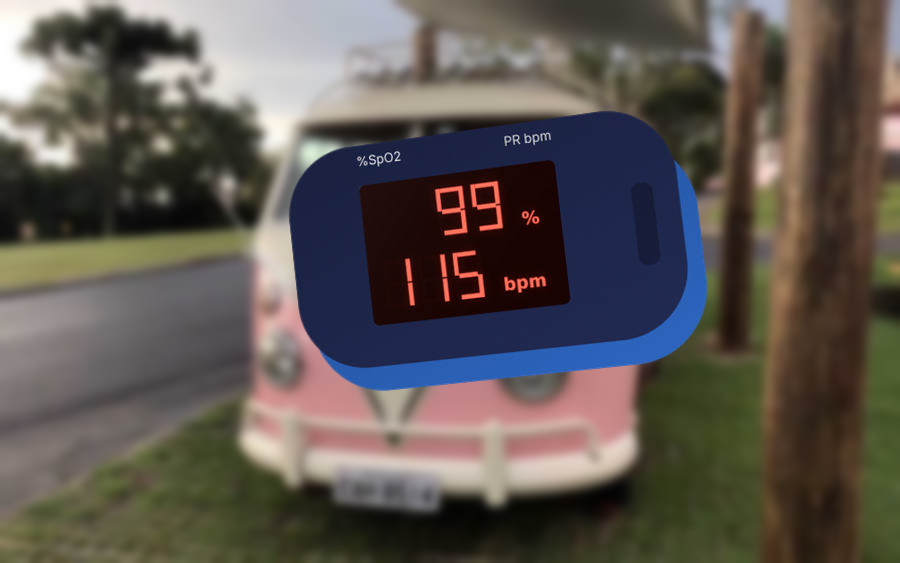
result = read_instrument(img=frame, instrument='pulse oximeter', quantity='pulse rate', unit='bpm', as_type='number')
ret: 115 bpm
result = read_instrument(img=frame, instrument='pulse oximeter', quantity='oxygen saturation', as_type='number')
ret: 99 %
